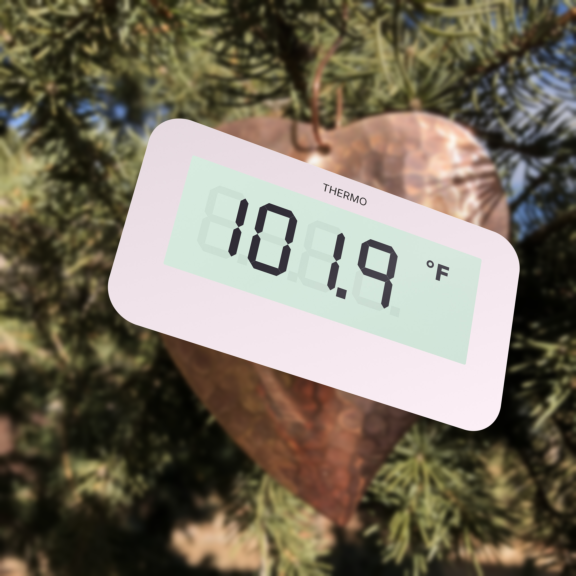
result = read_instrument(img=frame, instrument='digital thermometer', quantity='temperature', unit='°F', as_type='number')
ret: 101.9 °F
